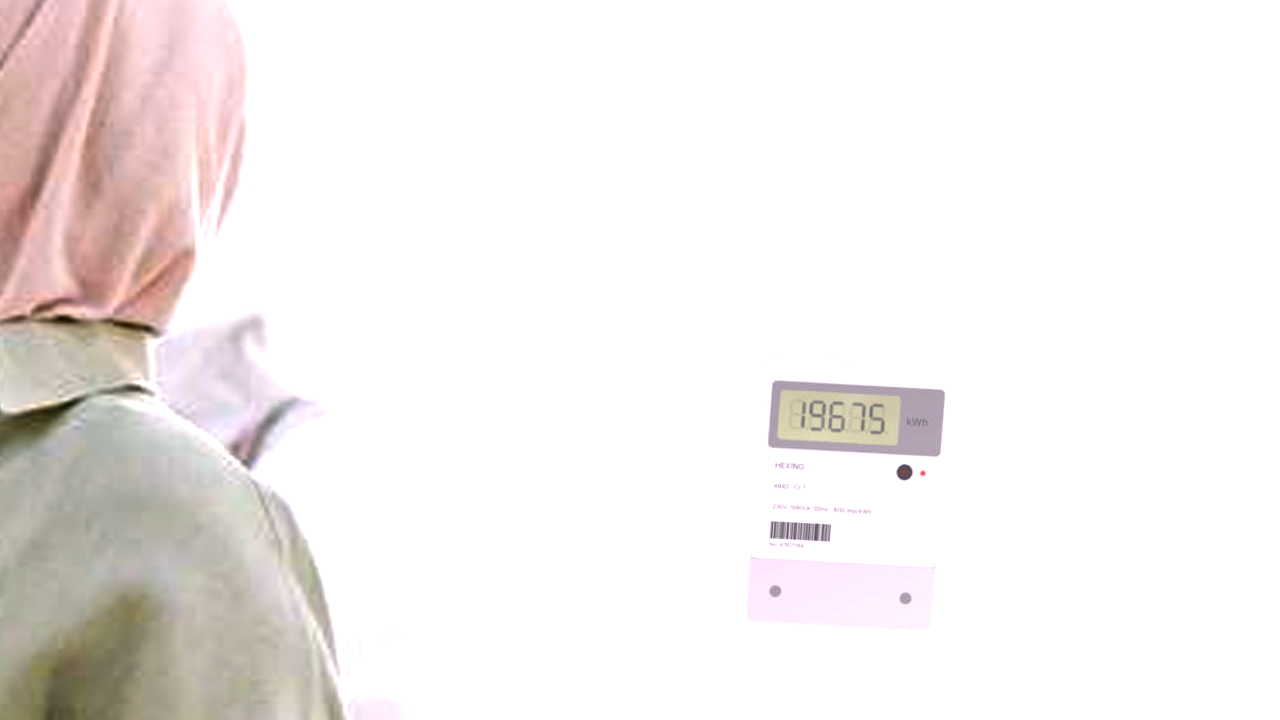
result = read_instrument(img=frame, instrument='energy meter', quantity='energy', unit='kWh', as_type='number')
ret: 19675 kWh
